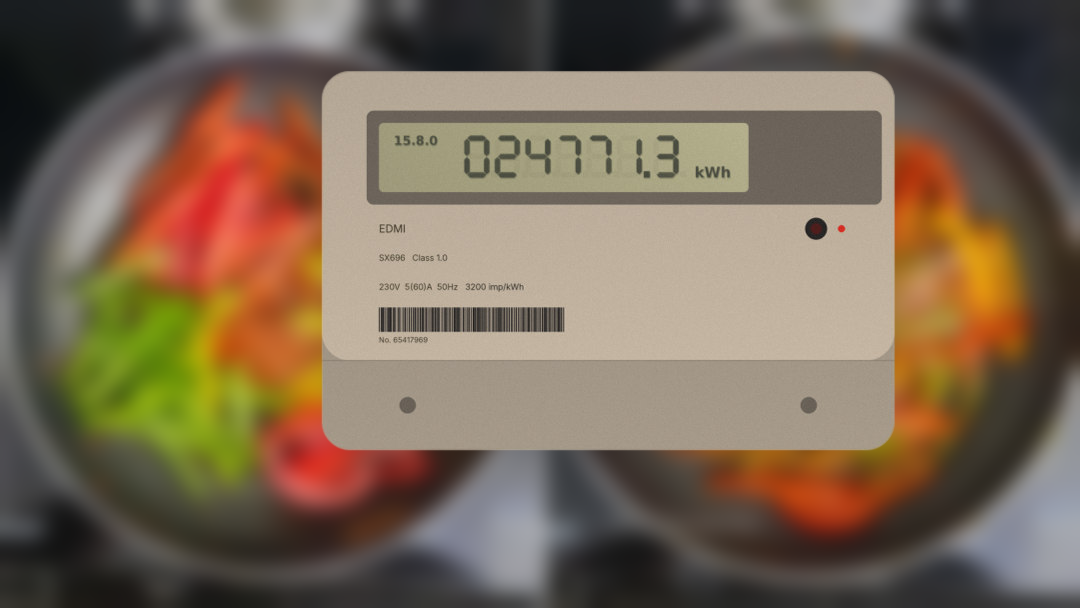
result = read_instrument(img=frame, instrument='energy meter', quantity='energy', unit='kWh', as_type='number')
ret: 24771.3 kWh
